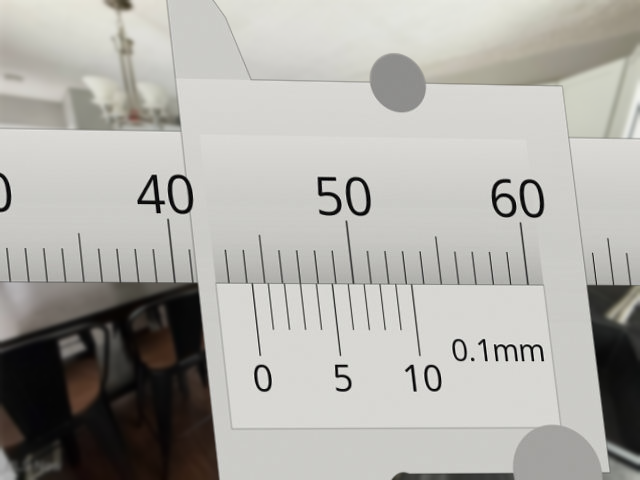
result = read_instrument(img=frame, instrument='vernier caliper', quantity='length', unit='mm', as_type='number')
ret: 44.3 mm
